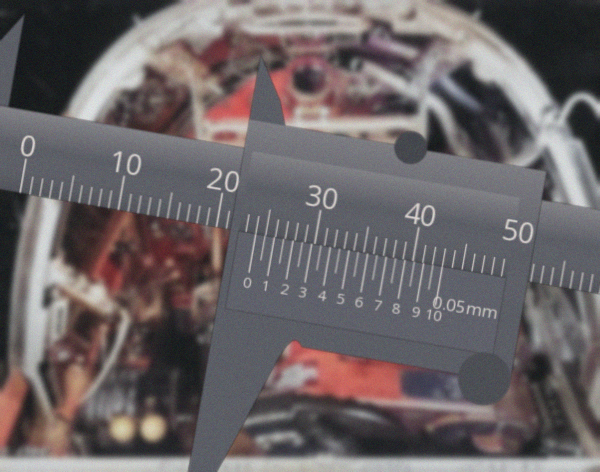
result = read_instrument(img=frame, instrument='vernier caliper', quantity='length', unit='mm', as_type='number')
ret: 24.0 mm
